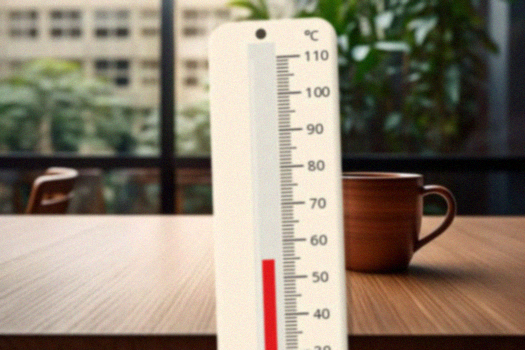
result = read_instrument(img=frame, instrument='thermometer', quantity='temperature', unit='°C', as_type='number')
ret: 55 °C
